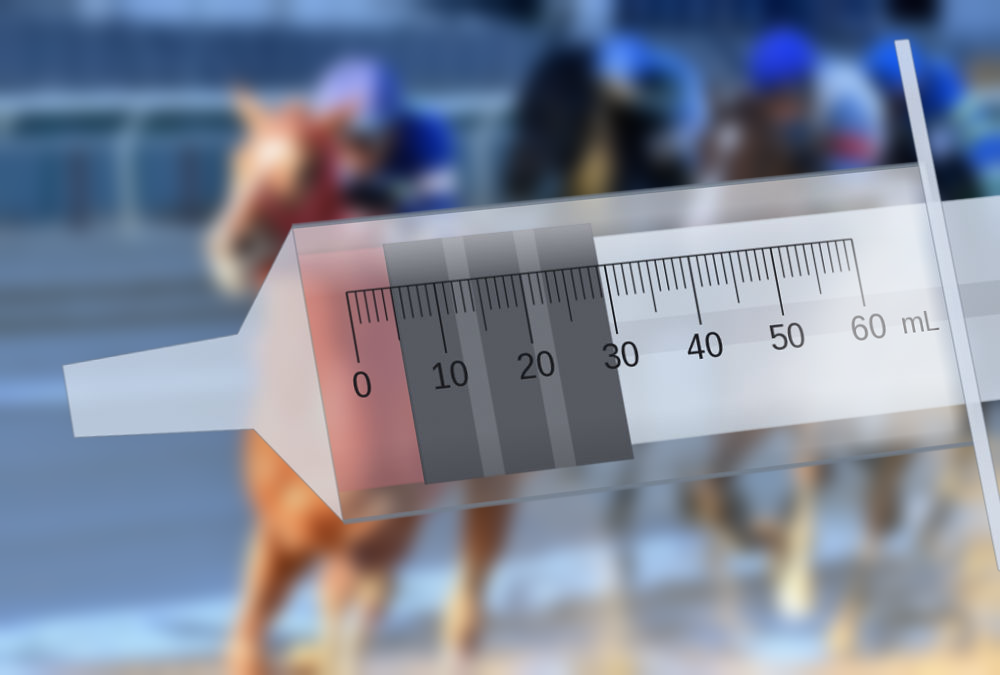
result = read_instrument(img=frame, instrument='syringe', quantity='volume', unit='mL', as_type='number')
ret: 5 mL
